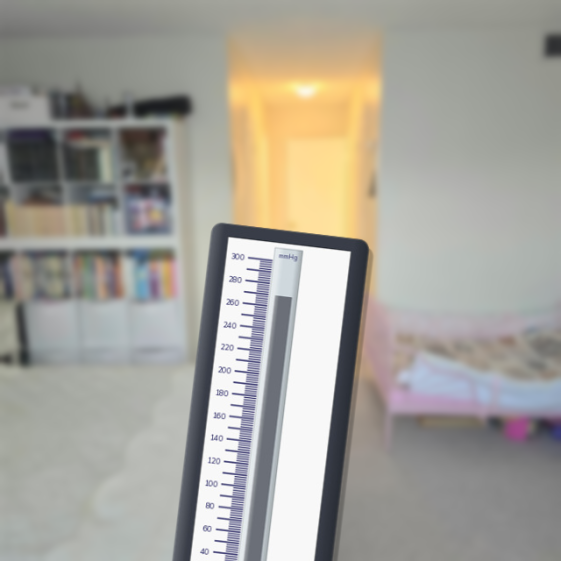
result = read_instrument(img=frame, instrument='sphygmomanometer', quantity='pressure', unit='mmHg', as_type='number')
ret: 270 mmHg
